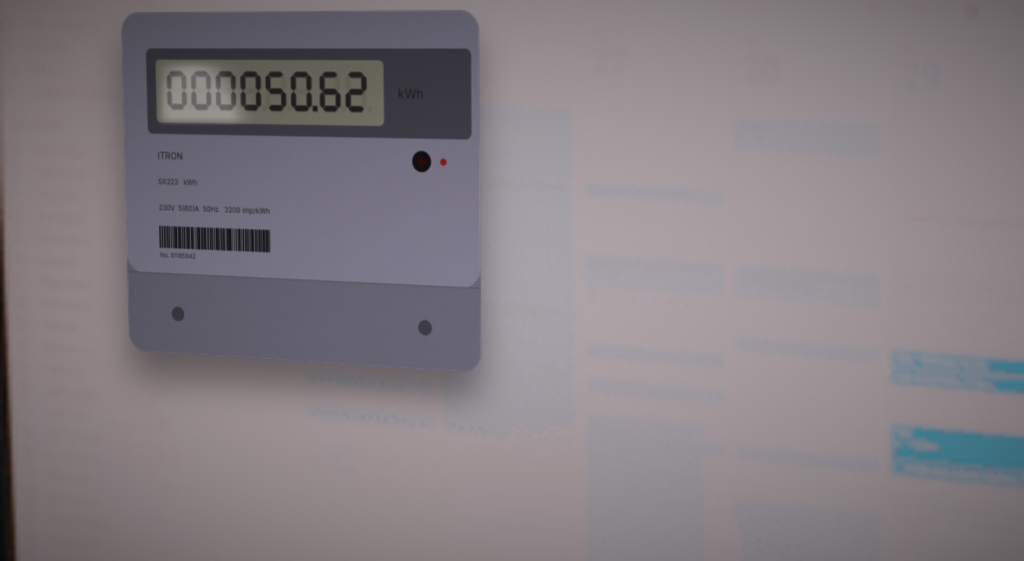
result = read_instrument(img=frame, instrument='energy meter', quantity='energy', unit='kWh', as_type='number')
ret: 50.62 kWh
